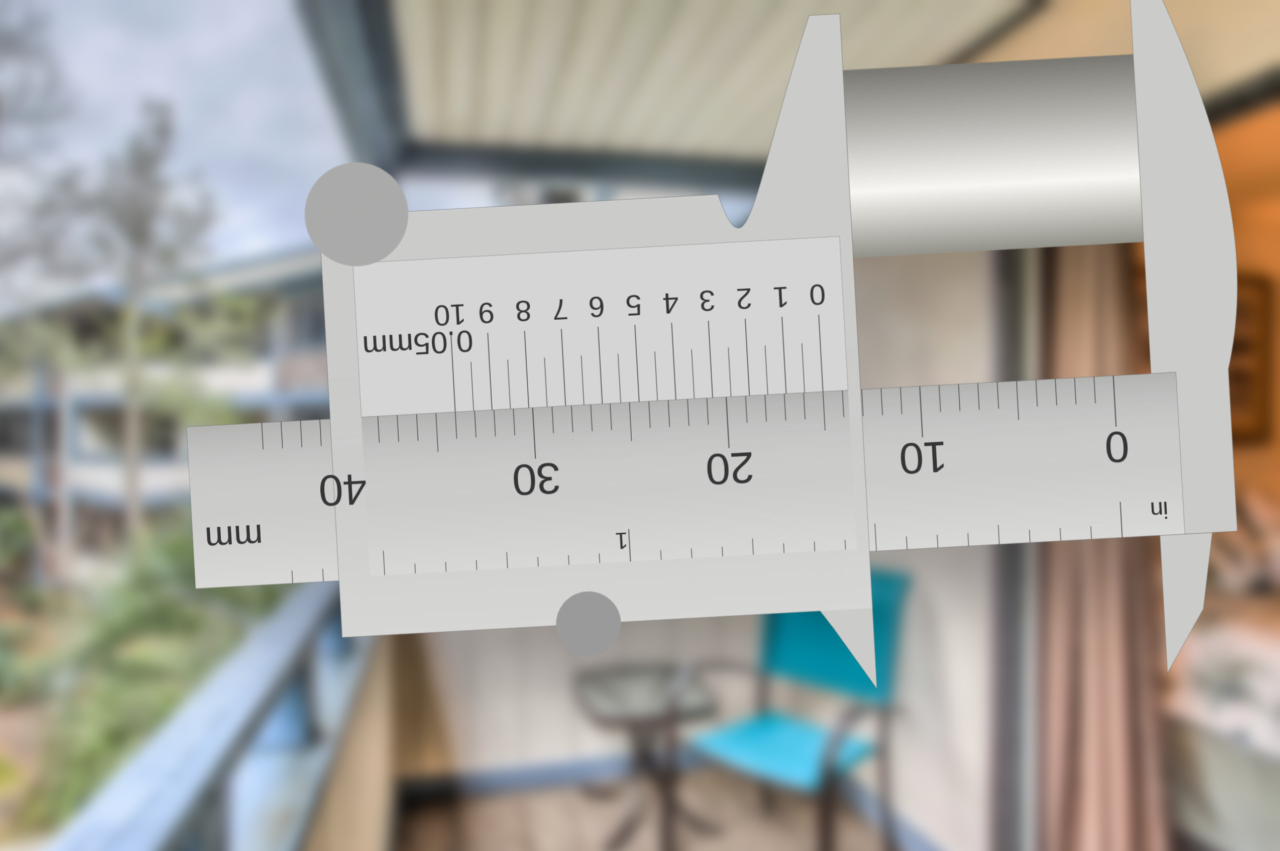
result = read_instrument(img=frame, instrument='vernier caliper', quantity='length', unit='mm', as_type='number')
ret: 15.0 mm
